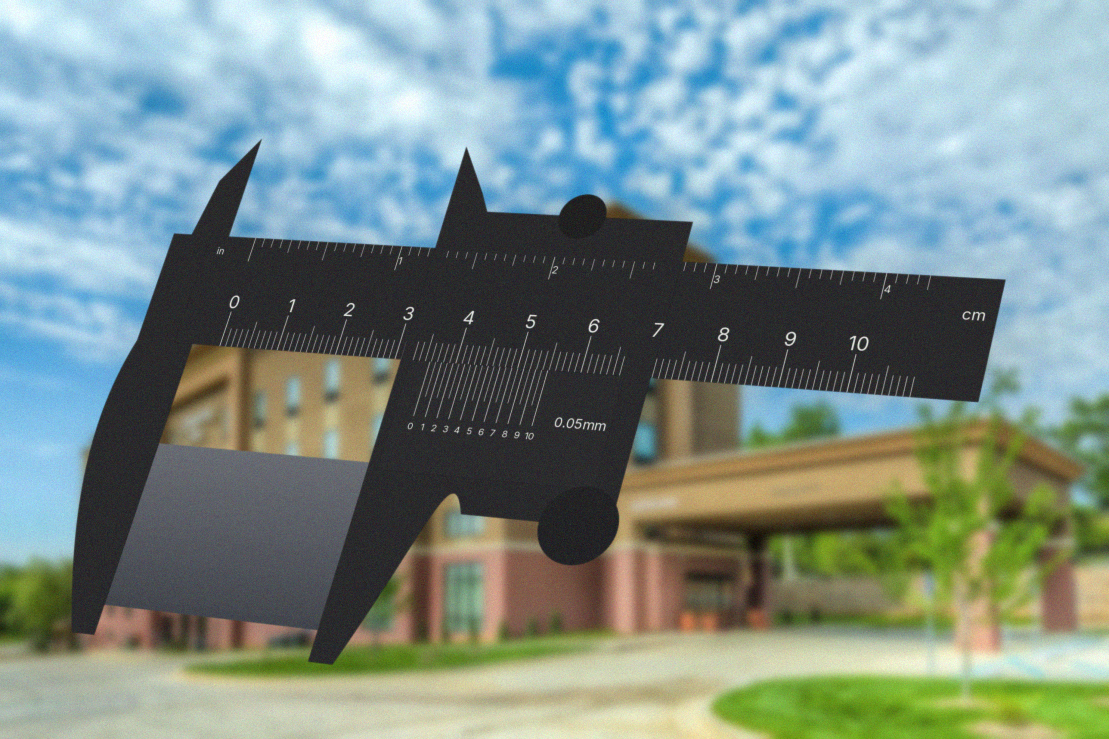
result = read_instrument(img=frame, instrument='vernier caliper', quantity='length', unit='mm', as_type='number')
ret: 35.8 mm
